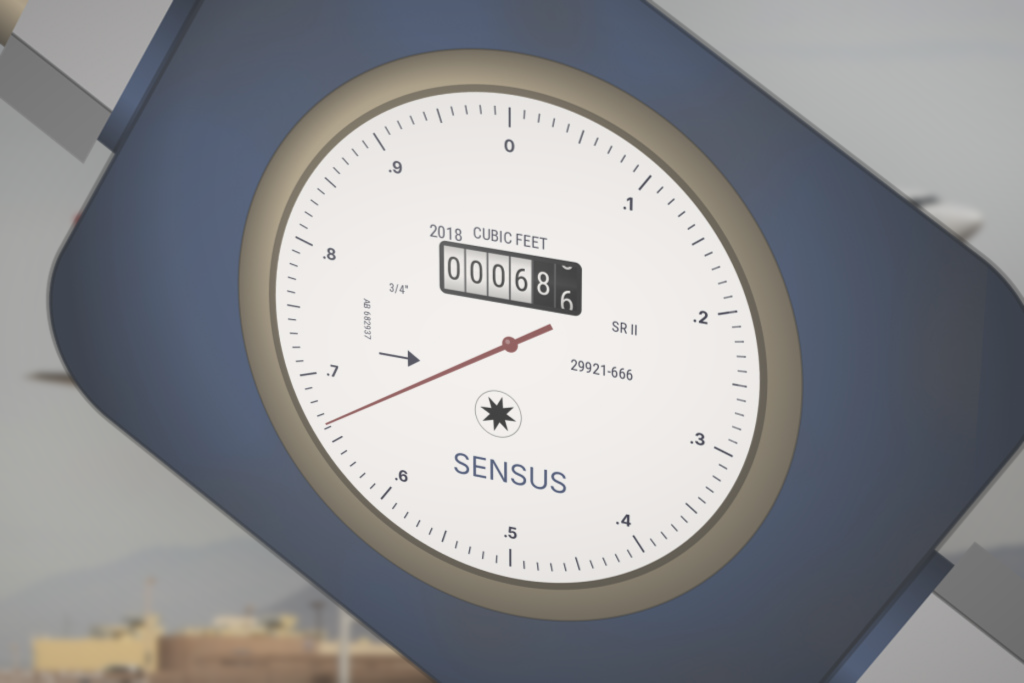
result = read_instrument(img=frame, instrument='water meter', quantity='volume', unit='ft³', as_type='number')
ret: 685.66 ft³
